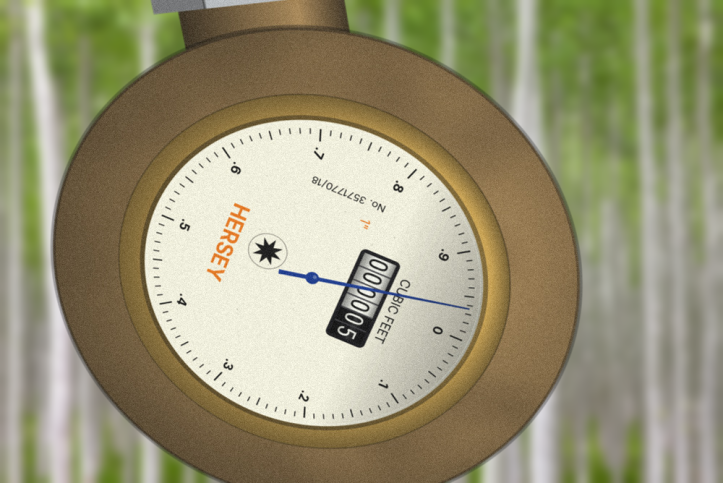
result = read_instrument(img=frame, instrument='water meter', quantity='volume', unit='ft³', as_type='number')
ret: 4.96 ft³
